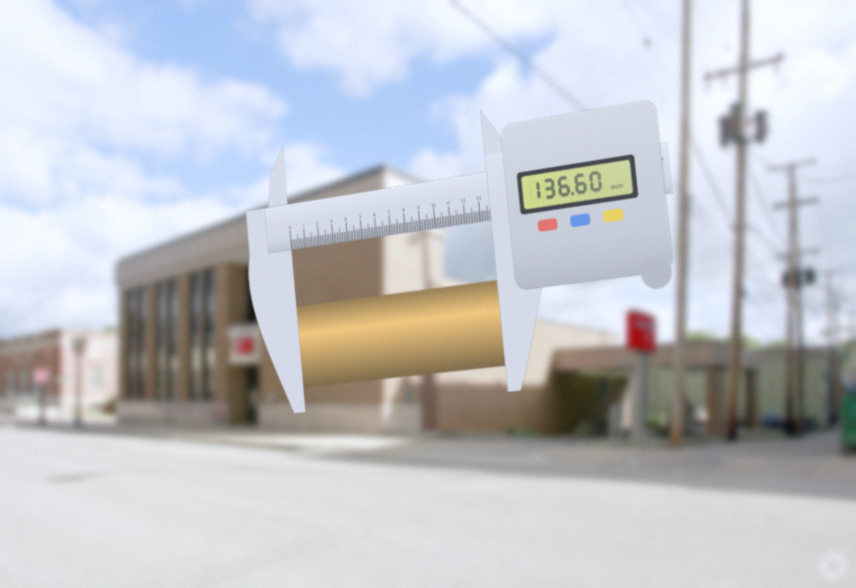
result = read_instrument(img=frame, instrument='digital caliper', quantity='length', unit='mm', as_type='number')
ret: 136.60 mm
